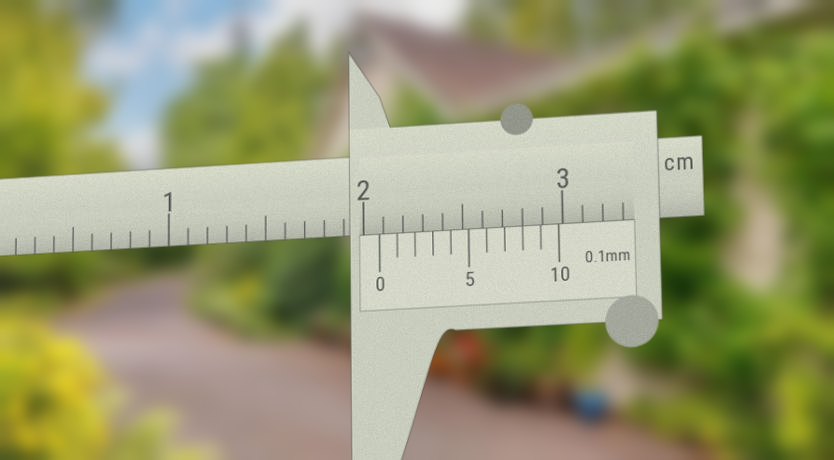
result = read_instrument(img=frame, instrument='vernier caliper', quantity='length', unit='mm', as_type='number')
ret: 20.8 mm
